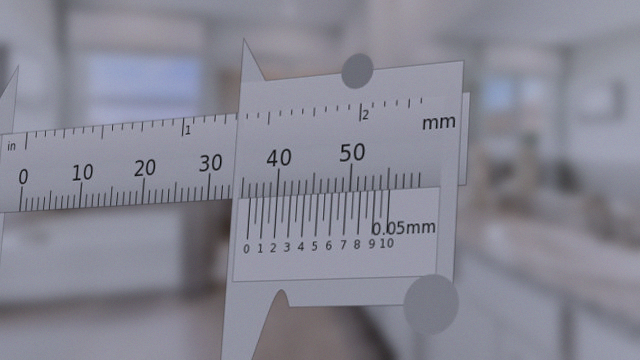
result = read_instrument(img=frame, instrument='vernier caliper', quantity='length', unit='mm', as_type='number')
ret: 36.2 mm
